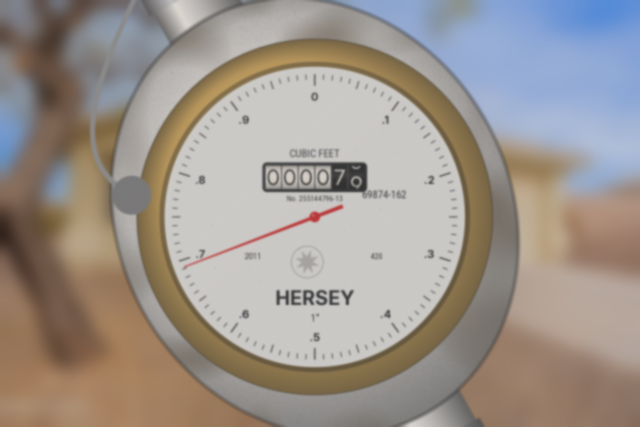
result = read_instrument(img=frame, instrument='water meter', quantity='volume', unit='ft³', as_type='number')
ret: 78.69 ft³
